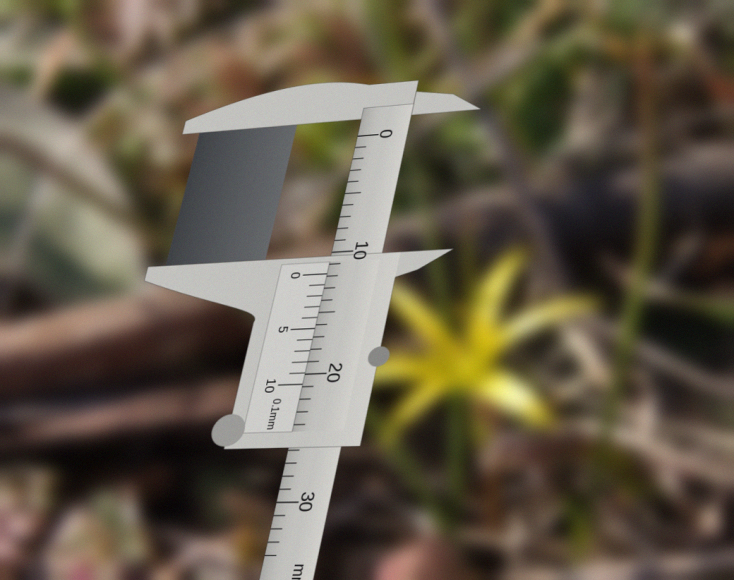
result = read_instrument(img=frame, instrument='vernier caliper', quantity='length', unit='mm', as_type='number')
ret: 11.8 mm
